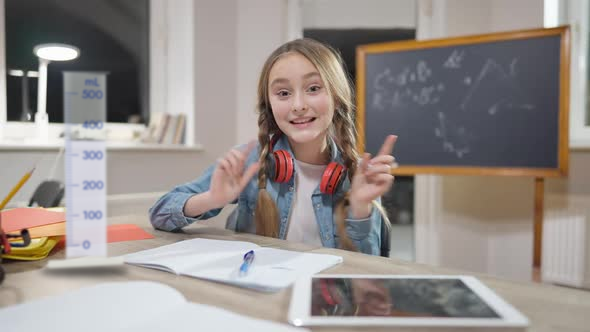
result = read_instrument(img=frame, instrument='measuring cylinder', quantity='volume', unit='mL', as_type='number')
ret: 350 mL
